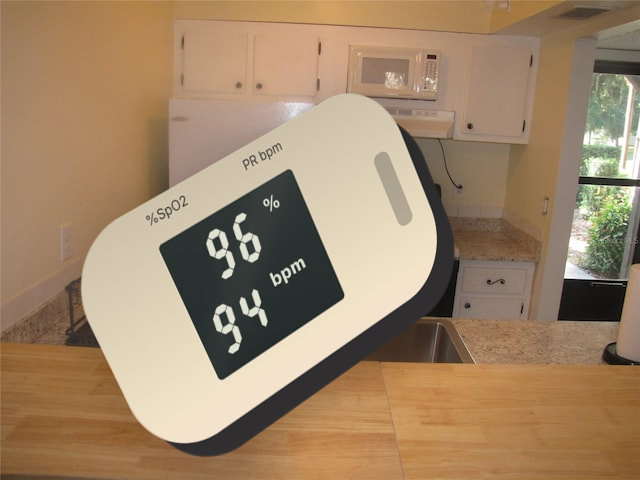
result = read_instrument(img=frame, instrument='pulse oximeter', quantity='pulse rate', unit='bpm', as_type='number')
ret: 94 bpm
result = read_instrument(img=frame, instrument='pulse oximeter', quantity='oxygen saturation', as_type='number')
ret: 96 %
